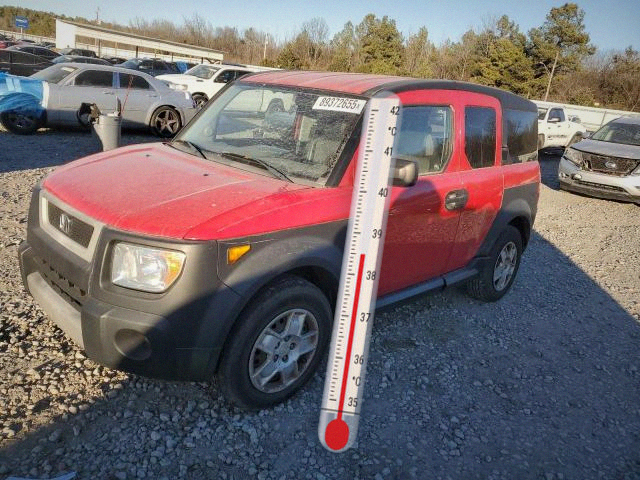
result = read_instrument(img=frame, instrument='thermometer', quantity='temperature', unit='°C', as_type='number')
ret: 38.5 °C
